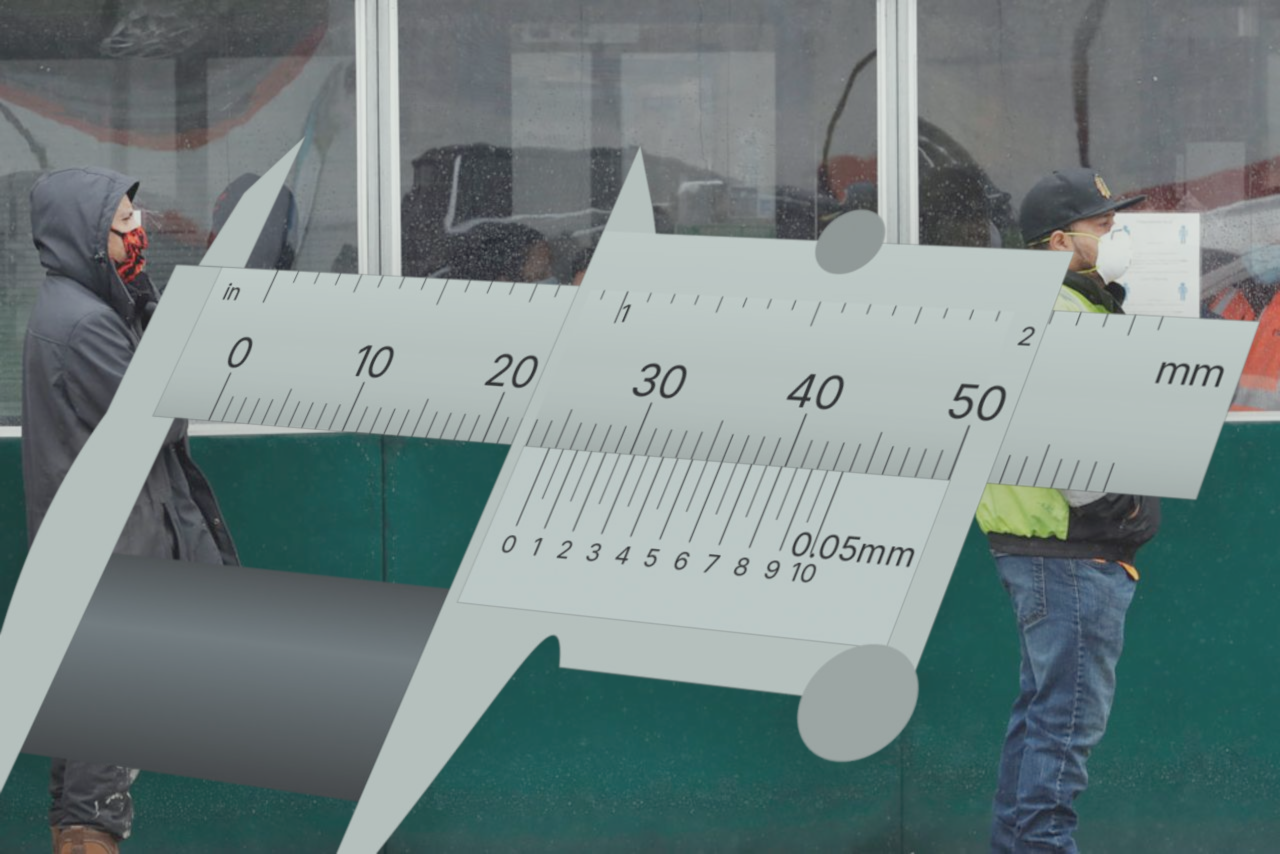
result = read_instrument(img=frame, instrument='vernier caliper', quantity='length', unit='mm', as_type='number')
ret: 24.6 mm
